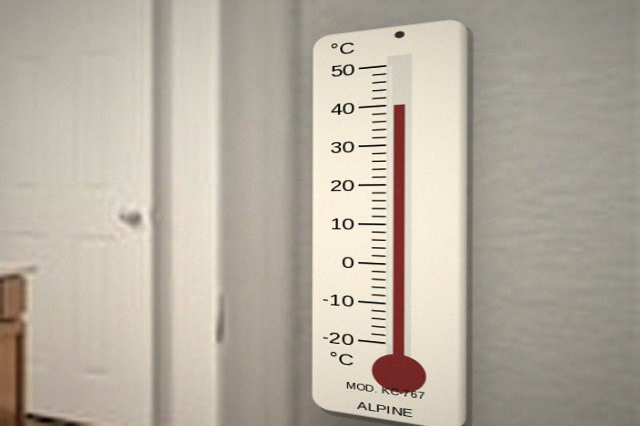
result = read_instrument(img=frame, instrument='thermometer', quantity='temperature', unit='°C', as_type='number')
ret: 40 °C
